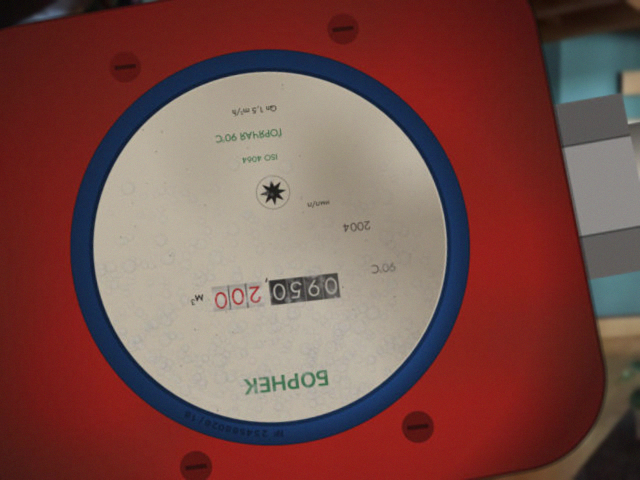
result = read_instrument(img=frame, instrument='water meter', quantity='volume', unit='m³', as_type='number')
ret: 950.200 m³
